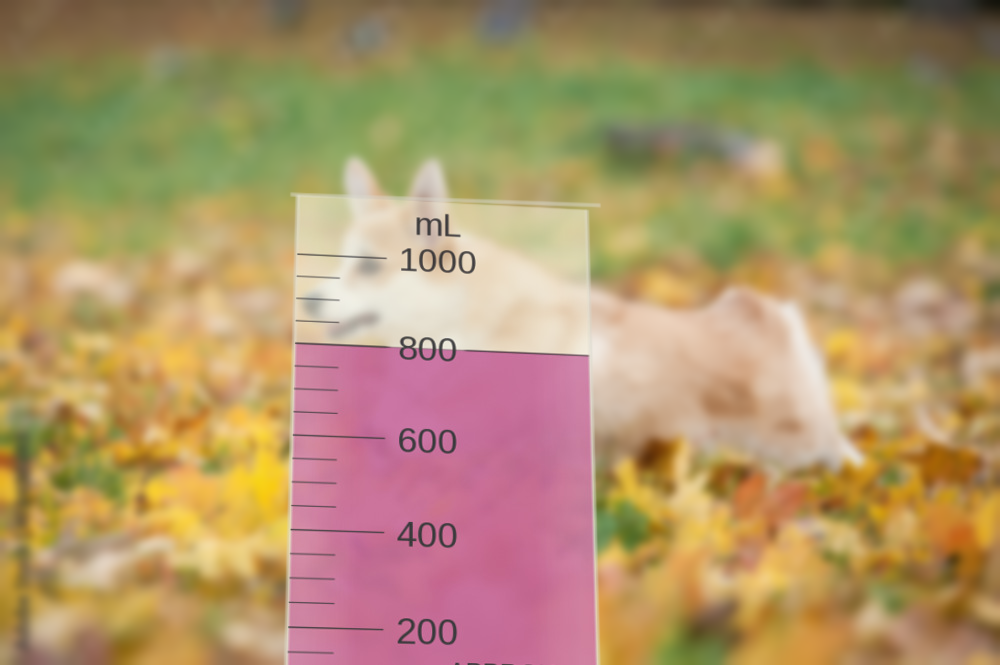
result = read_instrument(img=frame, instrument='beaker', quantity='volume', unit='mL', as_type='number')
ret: 800 mL
